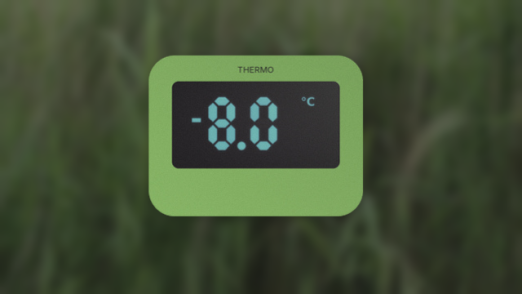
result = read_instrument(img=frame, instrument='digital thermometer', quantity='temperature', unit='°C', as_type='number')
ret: -8.0 °C
